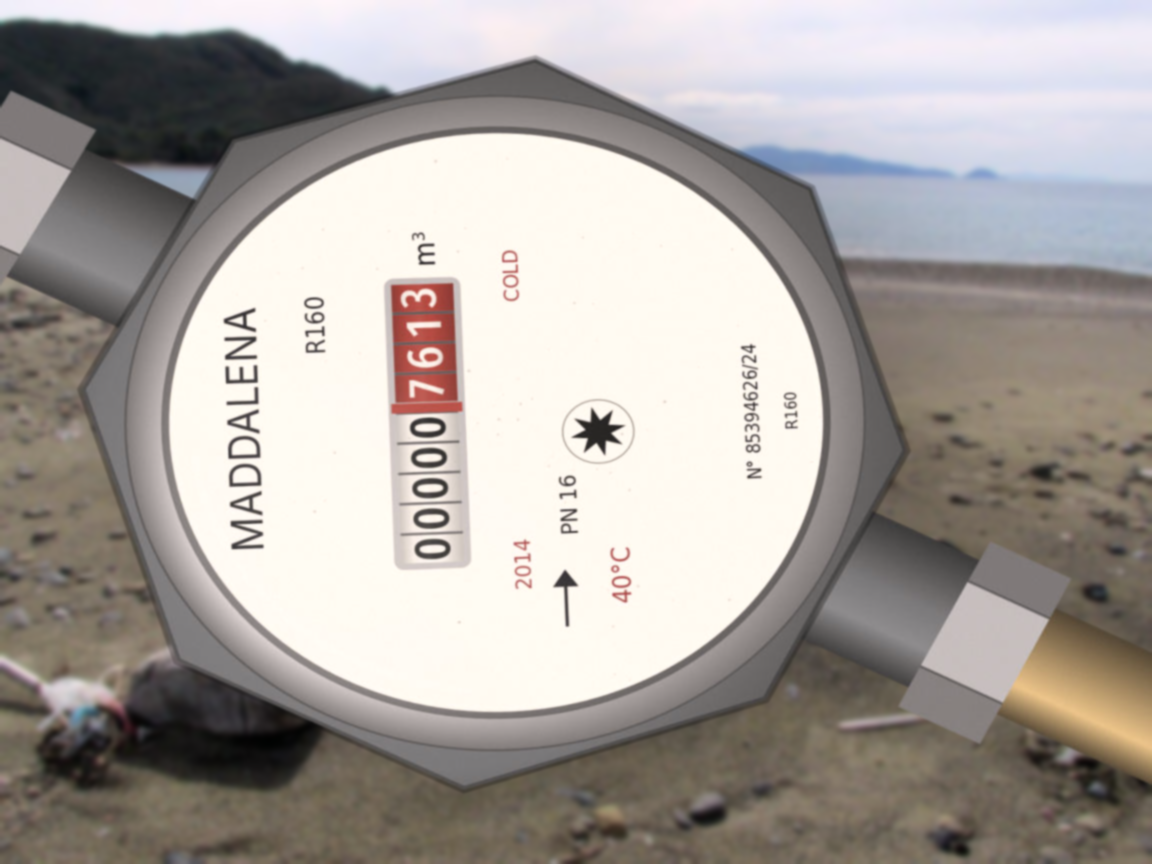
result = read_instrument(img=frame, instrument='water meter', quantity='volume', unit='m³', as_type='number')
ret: 0.7613 m³
